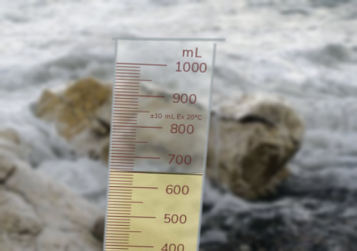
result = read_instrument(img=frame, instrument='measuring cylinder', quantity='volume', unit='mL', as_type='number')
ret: 650 mL
